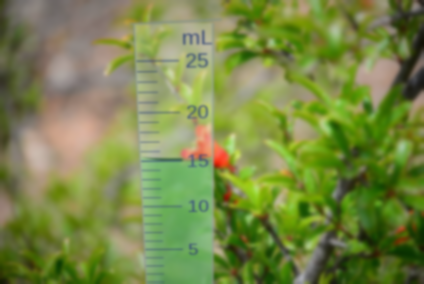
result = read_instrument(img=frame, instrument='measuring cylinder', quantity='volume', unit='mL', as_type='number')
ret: 15 mL
